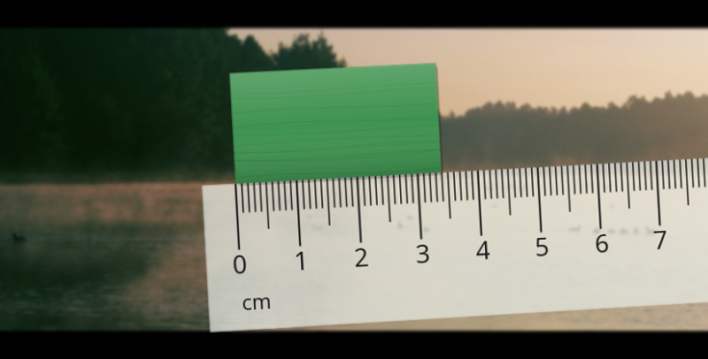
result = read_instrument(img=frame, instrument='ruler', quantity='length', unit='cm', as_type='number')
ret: 3.4 cm
